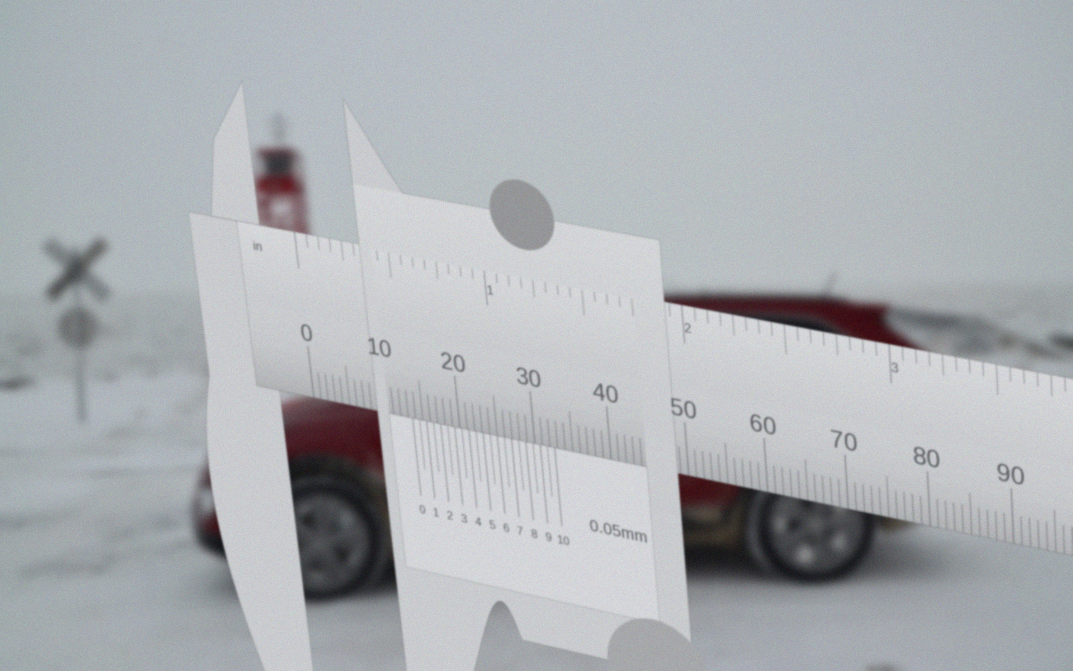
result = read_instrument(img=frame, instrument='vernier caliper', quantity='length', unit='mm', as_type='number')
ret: 13.6 mm
